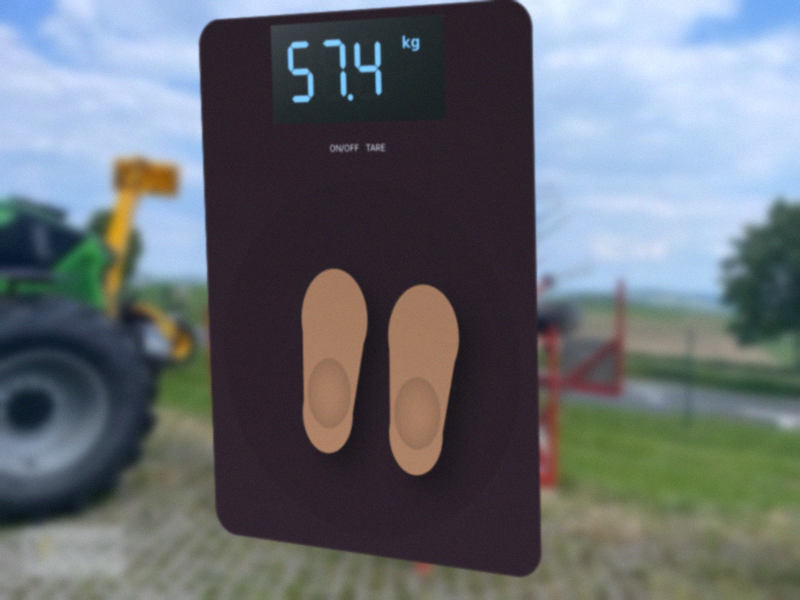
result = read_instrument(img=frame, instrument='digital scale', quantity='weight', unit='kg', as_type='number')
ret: 57.4 kg
